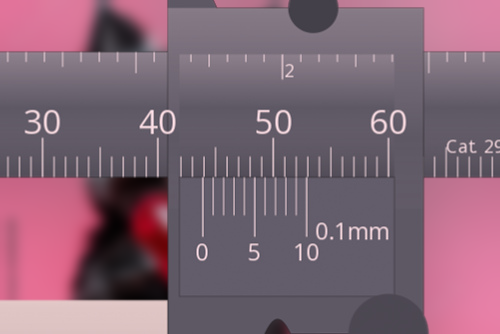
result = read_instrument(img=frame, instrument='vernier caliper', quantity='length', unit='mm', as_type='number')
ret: 43.9 mm
